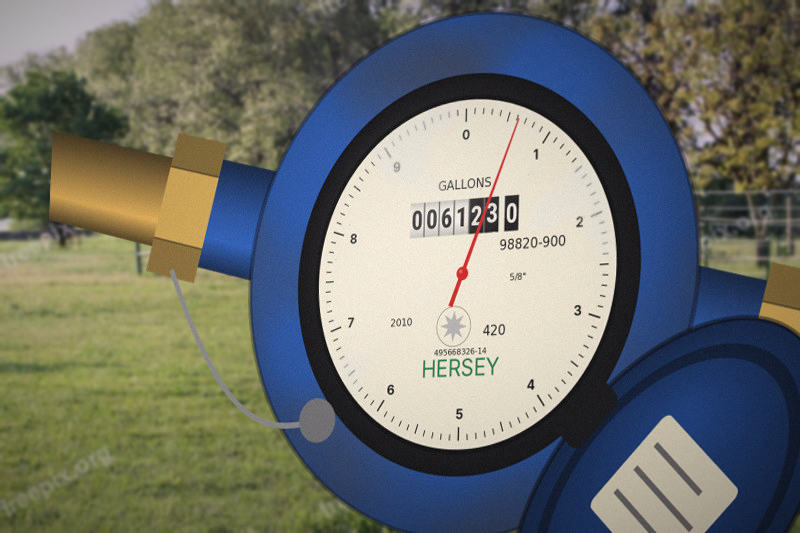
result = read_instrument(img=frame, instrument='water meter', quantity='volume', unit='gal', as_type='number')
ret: 61230.6 gal
